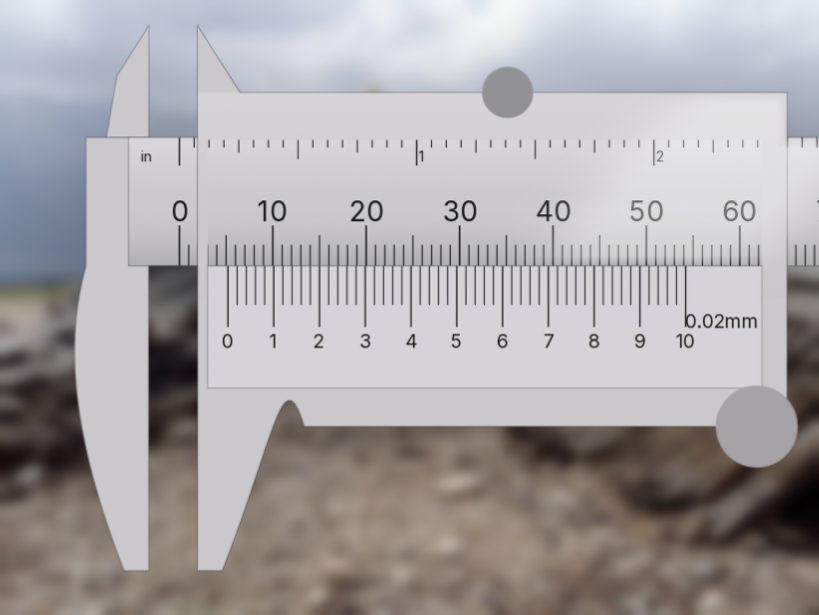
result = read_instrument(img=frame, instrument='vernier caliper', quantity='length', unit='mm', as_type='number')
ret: 5.2 mm
